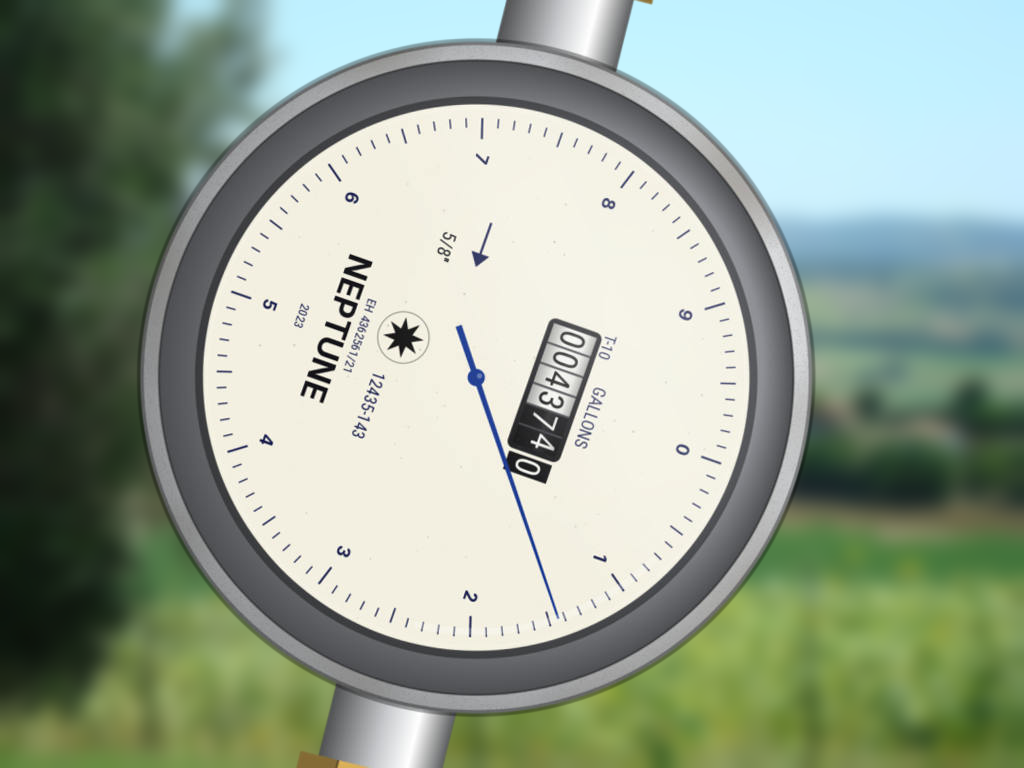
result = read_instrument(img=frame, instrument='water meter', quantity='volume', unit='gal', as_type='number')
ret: 43741.4 gal
